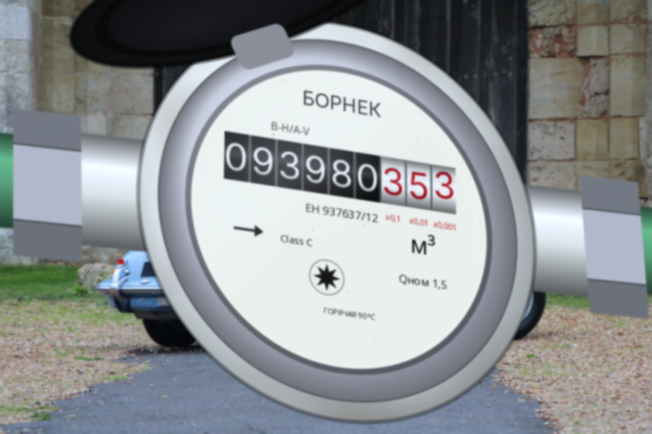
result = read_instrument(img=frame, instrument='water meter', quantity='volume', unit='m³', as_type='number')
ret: 93980.353 m³
